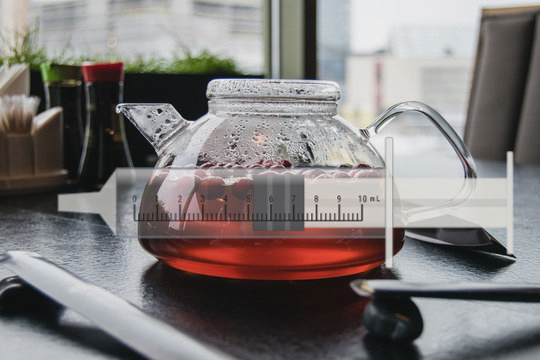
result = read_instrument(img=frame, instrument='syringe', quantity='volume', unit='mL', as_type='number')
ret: 5.2 mL
